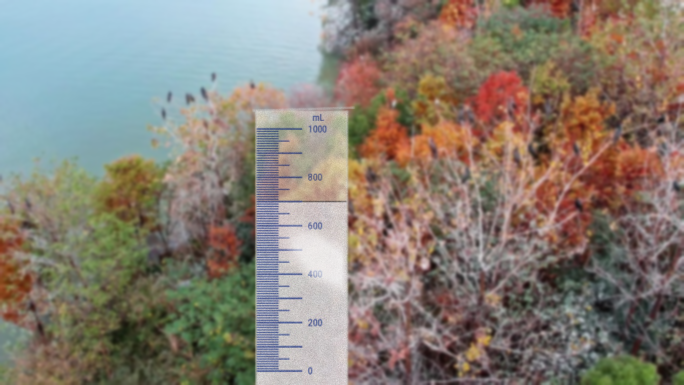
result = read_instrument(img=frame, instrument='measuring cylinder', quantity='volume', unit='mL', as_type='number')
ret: 700 mL
